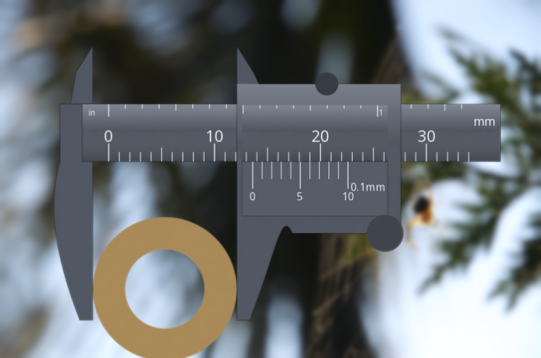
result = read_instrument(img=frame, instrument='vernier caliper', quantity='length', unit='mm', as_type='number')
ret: 13.6 mm
